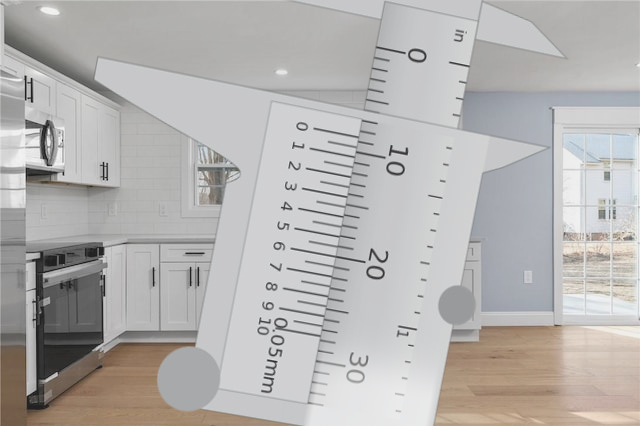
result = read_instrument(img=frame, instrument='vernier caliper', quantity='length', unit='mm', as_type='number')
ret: 8.6 mm
